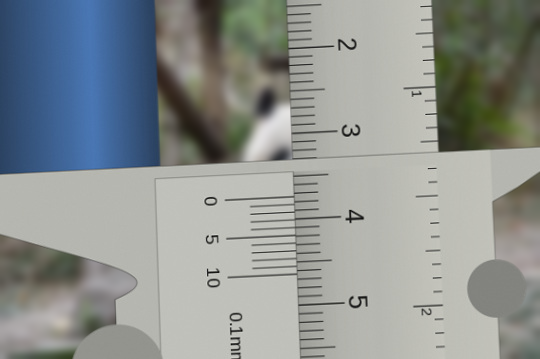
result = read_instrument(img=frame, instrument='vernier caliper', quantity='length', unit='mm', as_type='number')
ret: 37.4 mm
